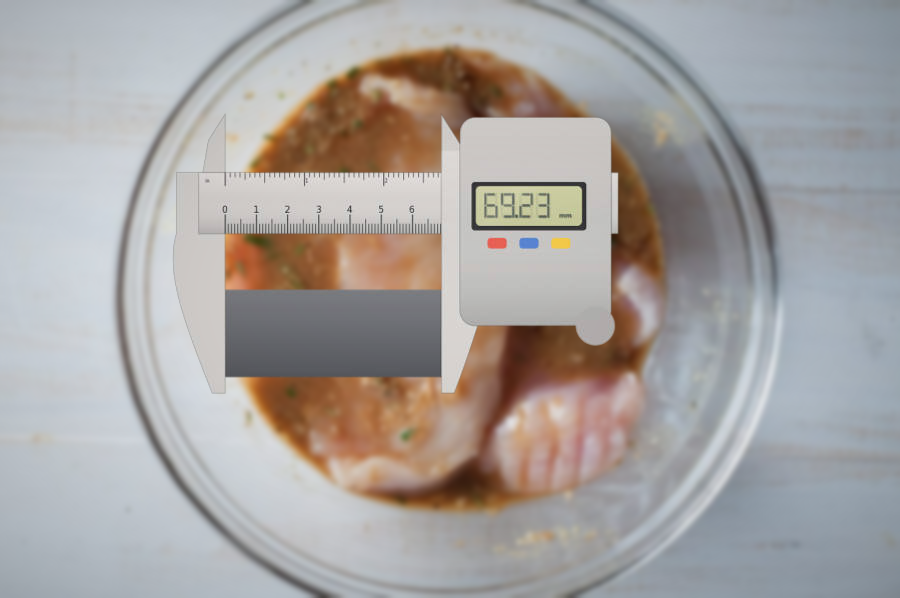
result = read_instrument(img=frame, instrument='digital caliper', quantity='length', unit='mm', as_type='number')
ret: 69.23 mm
